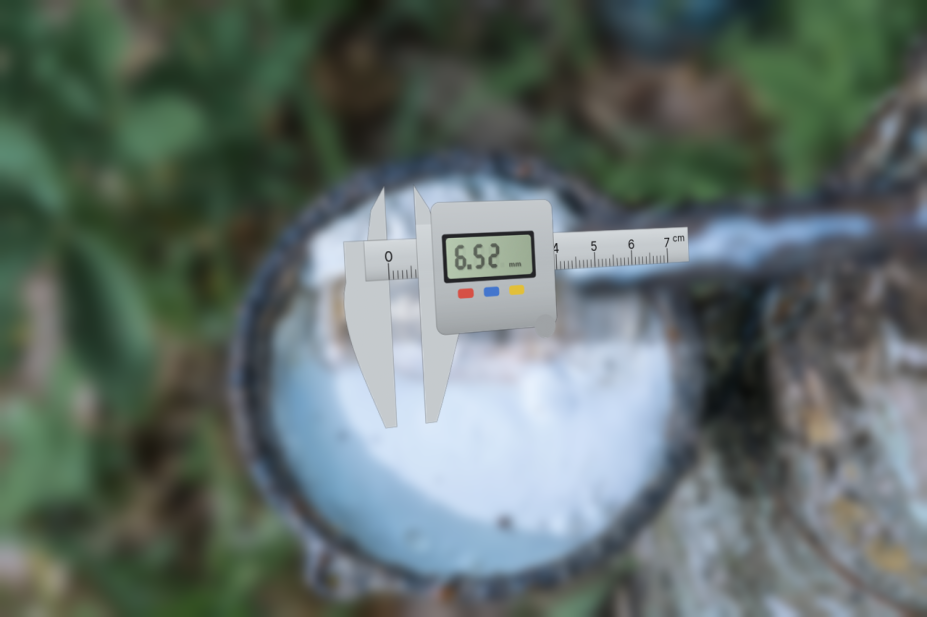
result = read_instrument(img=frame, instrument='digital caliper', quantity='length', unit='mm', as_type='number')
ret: 6.52 mm
